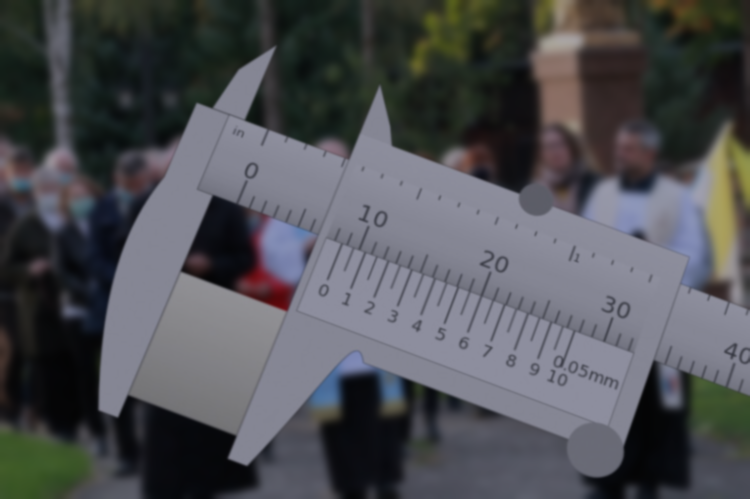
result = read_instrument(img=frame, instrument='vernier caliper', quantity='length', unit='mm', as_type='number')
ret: 8.6 mm
